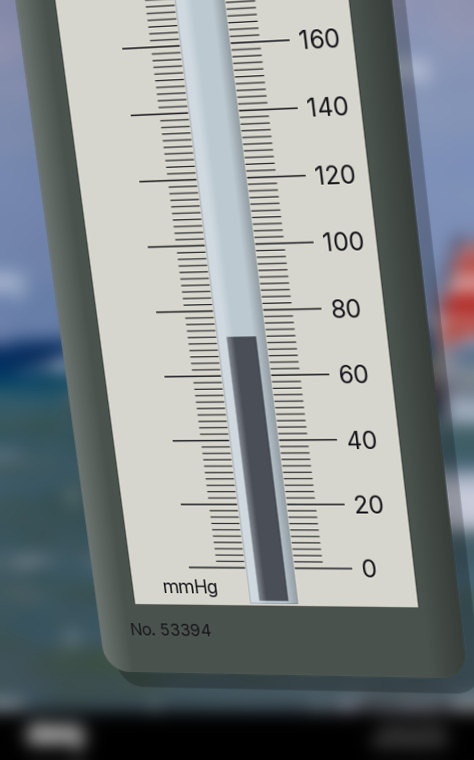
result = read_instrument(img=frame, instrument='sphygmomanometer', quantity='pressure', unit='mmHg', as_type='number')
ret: 72 mmHg
